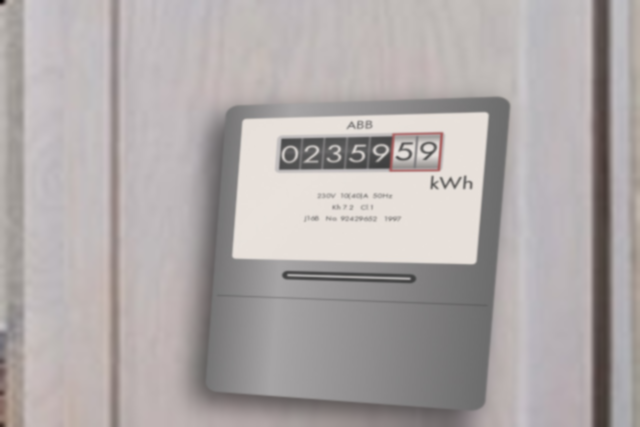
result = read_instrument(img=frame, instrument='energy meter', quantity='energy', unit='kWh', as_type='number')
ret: 2359.59 kWh
